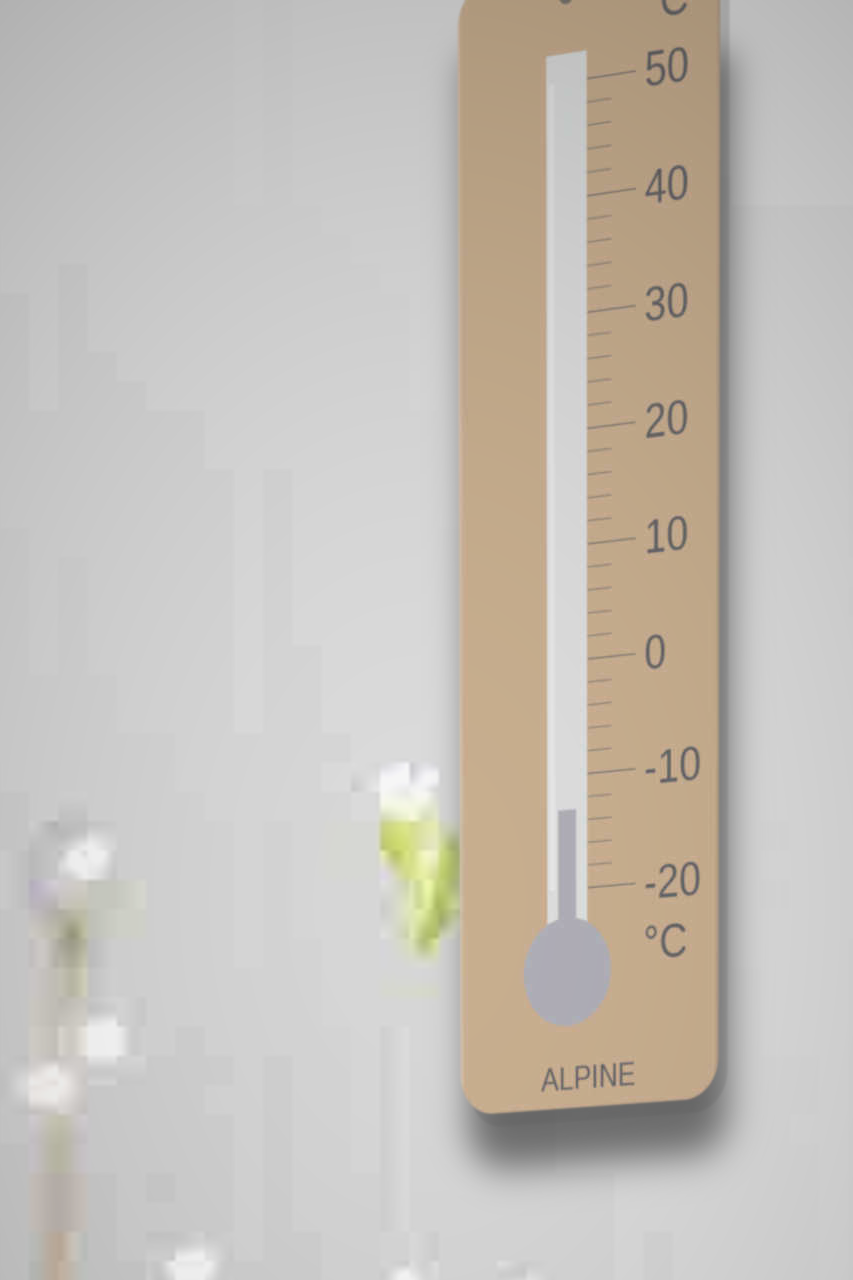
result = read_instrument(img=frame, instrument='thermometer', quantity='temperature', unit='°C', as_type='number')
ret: -13 °C
